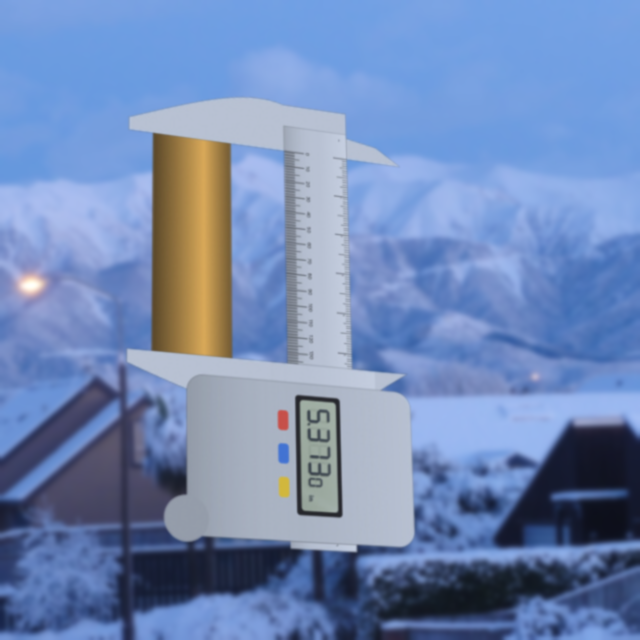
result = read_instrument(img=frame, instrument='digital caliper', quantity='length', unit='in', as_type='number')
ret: 5.3730 in
